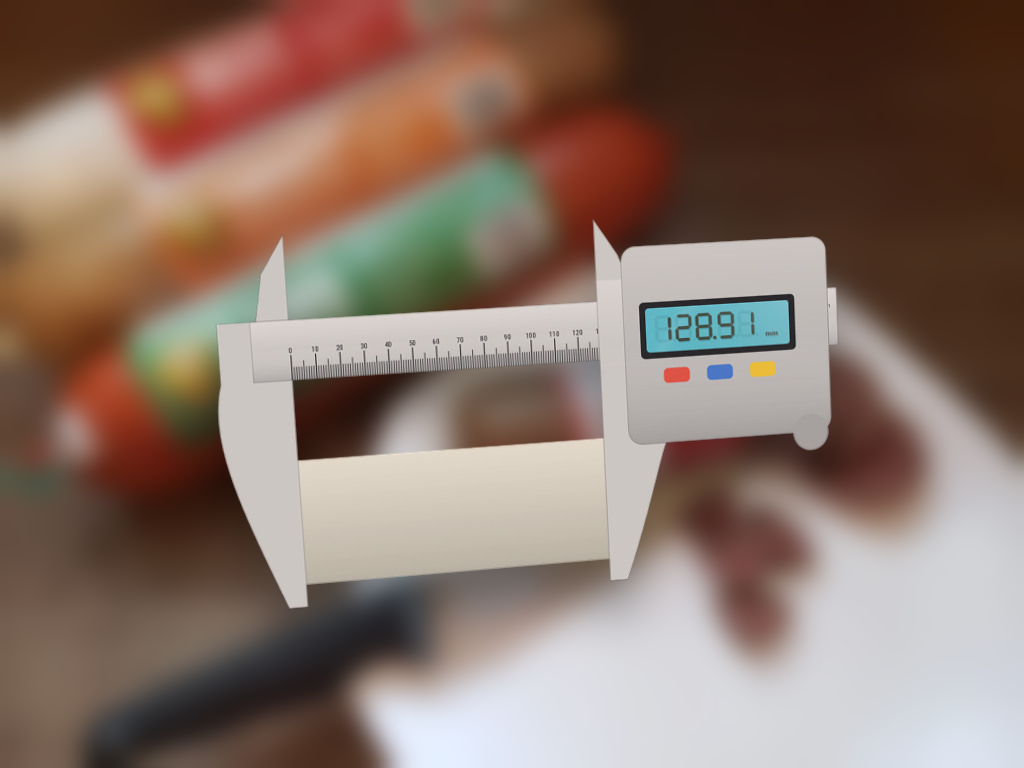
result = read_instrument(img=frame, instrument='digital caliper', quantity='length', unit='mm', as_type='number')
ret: 128.91 mm
